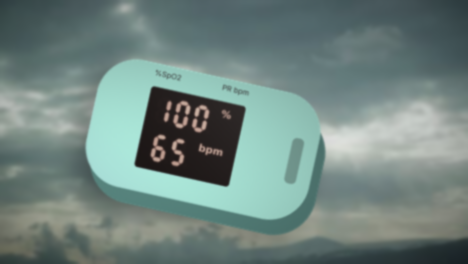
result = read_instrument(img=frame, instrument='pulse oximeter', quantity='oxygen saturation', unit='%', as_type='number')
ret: 100 %
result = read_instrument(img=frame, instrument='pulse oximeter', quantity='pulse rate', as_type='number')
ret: 65 bpm
